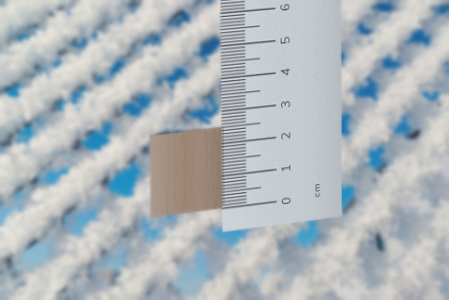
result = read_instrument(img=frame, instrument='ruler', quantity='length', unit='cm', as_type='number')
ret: 2.5 cm
